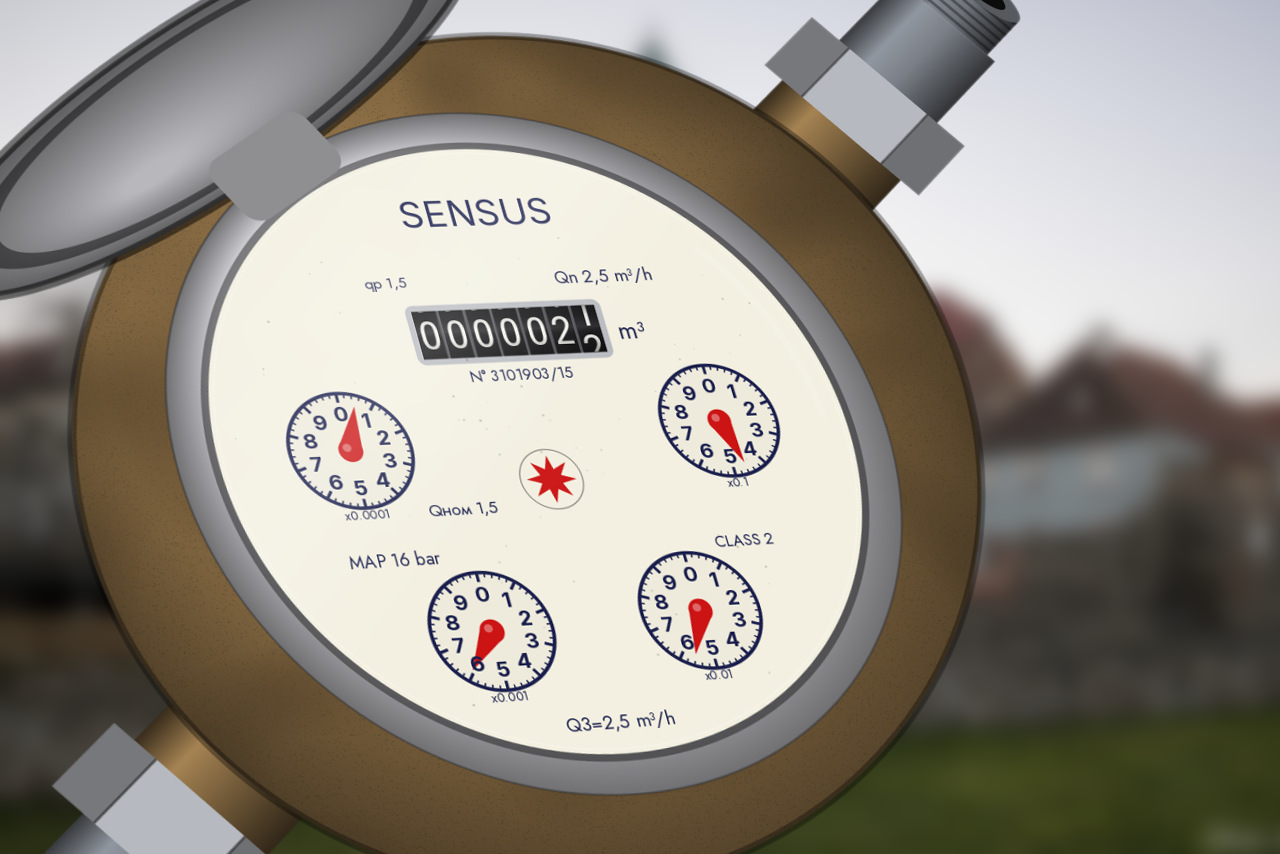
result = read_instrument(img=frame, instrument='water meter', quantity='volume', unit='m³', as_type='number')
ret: 21.4560 m³
